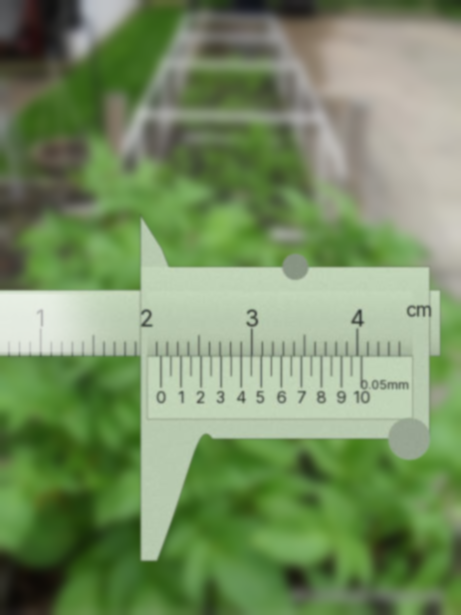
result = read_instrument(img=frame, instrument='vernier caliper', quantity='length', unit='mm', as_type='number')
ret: 21.4 mm
